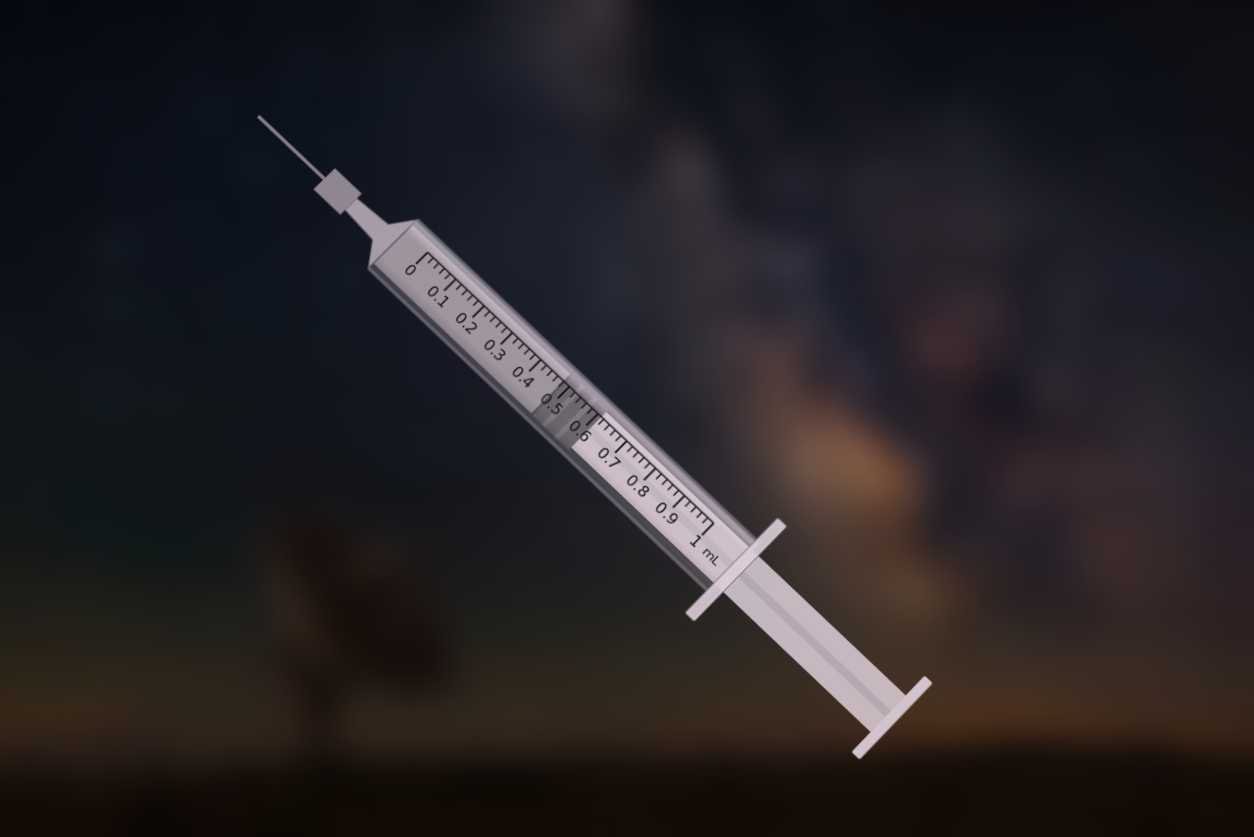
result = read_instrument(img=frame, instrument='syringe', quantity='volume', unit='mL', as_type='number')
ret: 0.48 mL
